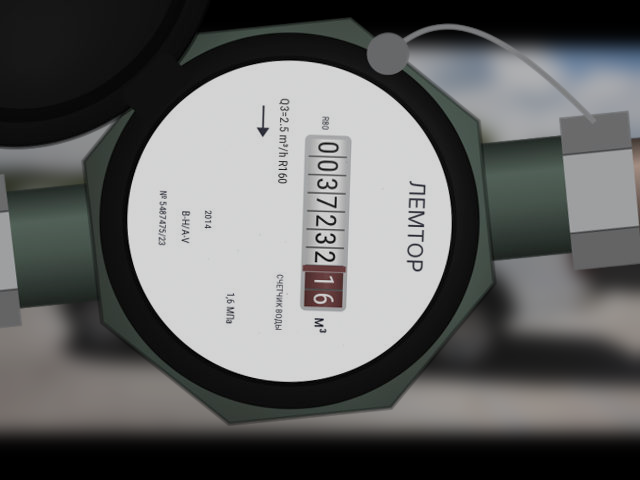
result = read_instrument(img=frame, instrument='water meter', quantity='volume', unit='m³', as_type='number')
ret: 37232.16 m³
